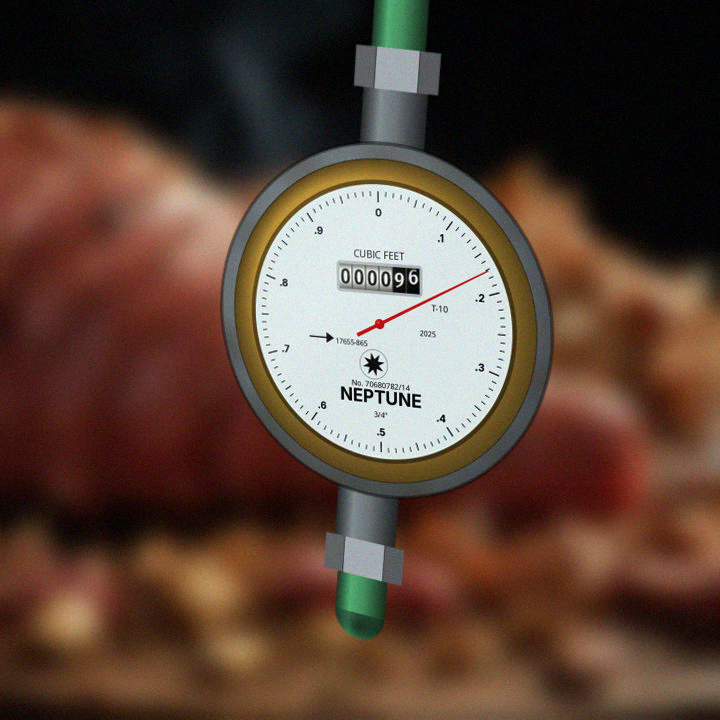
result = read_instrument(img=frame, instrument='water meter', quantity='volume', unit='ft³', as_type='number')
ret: 96.17 ft³
